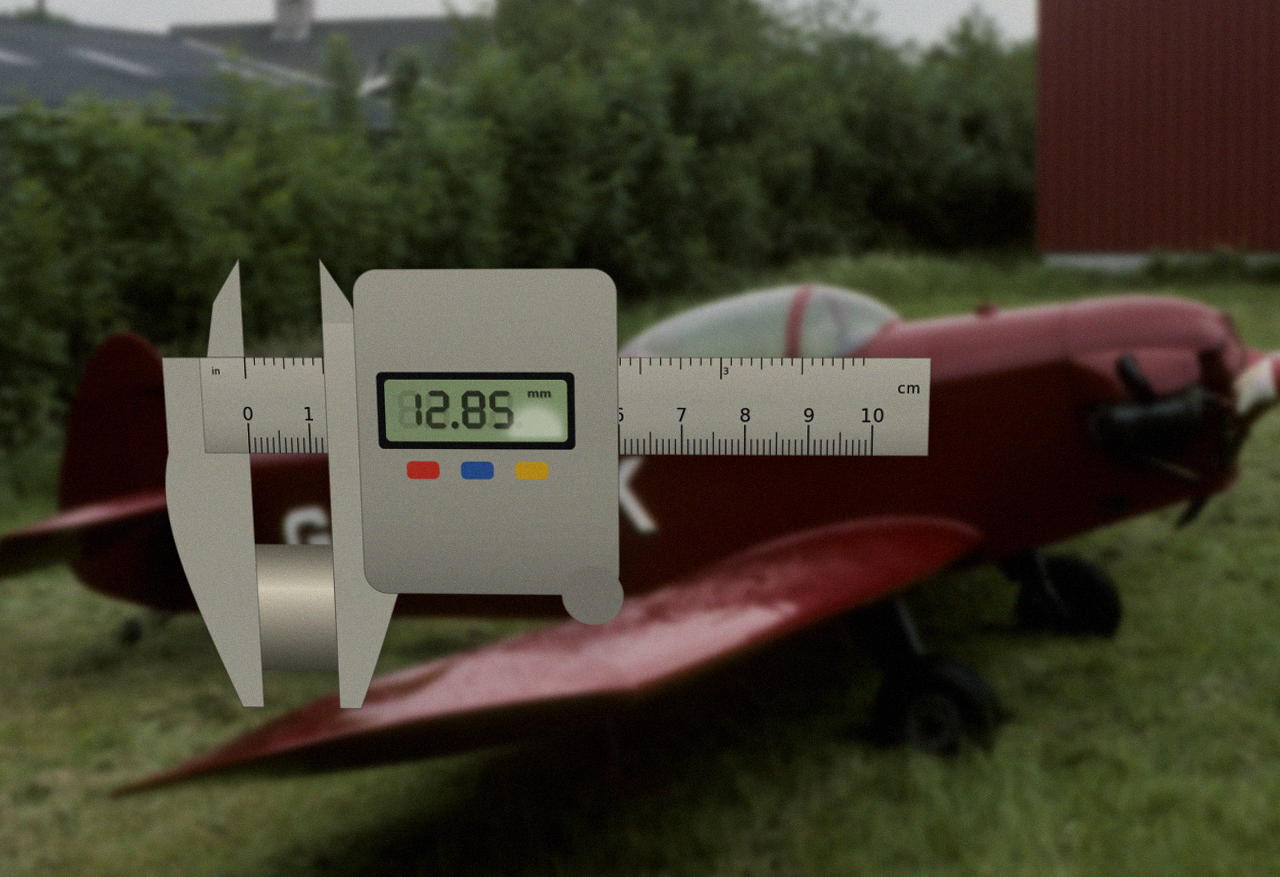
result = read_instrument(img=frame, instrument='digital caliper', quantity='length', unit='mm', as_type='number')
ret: 12.85 mm
